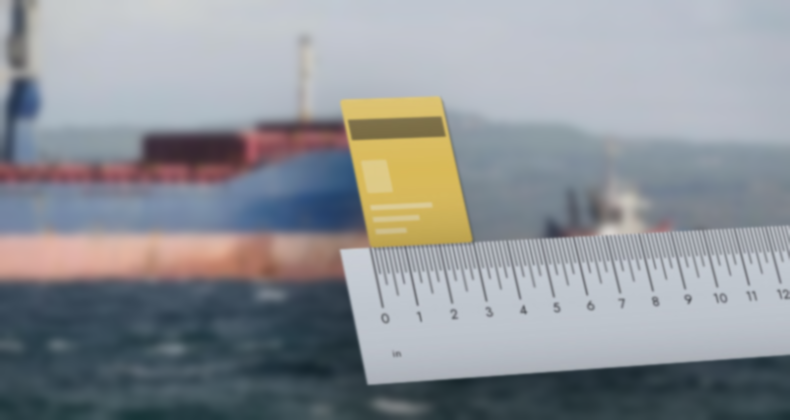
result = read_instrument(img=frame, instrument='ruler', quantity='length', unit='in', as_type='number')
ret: 3 in
